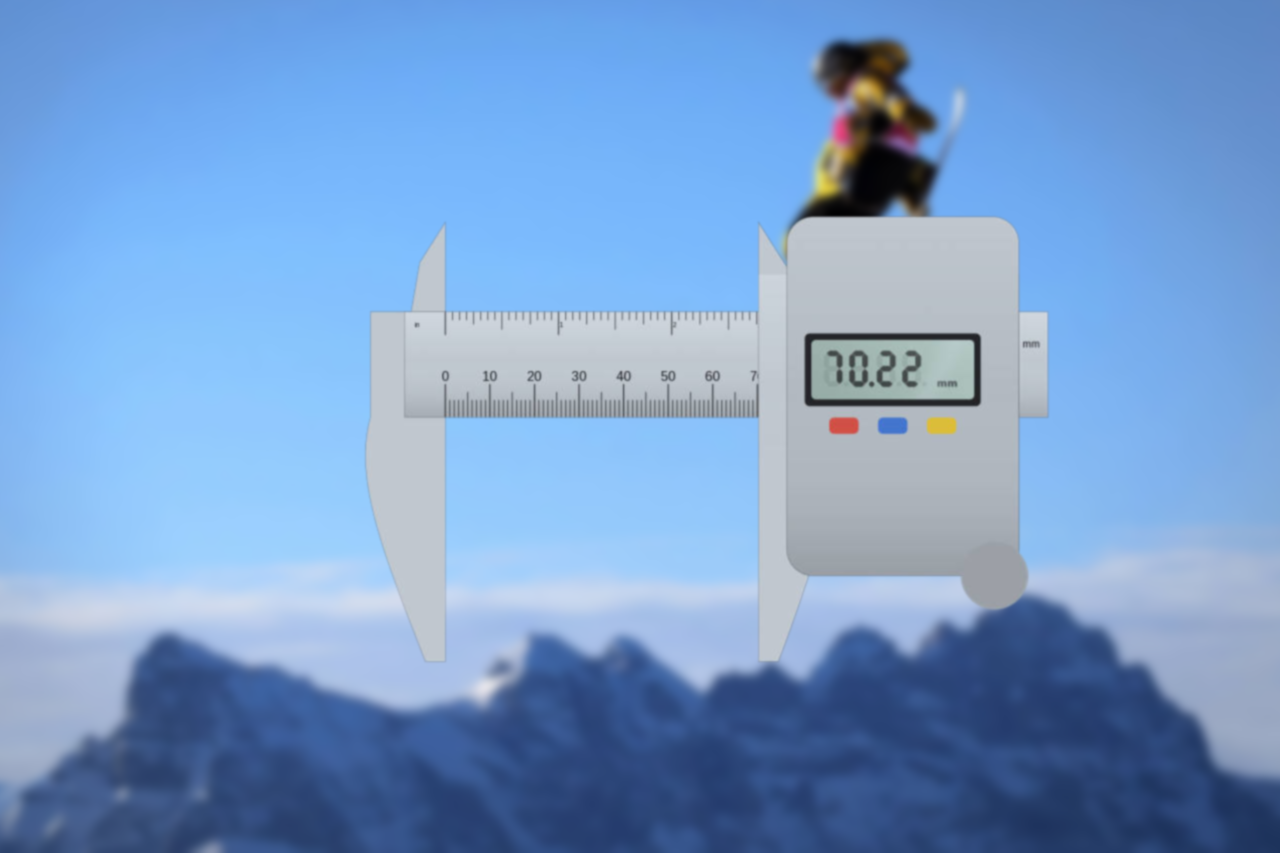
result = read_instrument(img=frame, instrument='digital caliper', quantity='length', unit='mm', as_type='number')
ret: 70.22 mm
